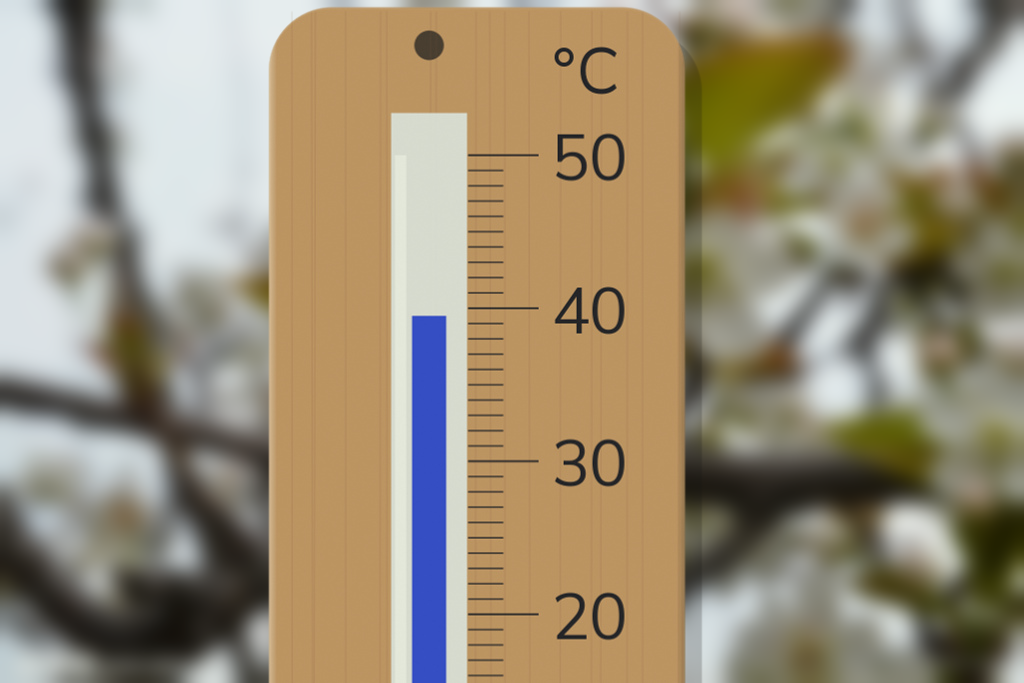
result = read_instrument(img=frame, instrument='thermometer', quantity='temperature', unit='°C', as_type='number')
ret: 39.5 °C
